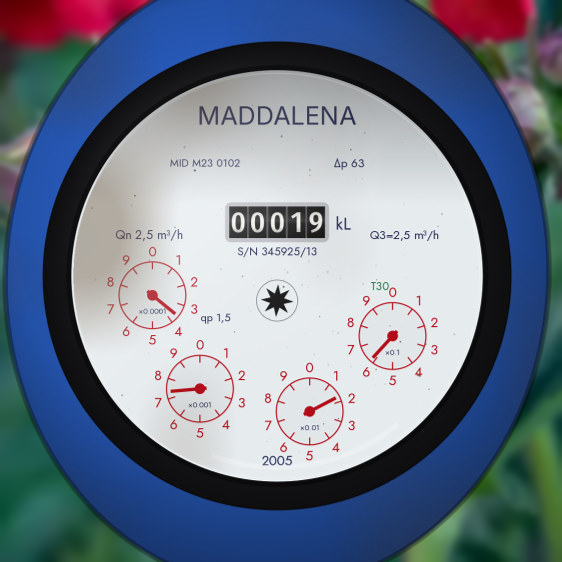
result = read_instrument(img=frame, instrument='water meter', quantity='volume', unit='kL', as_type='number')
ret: 19.6173 kL
